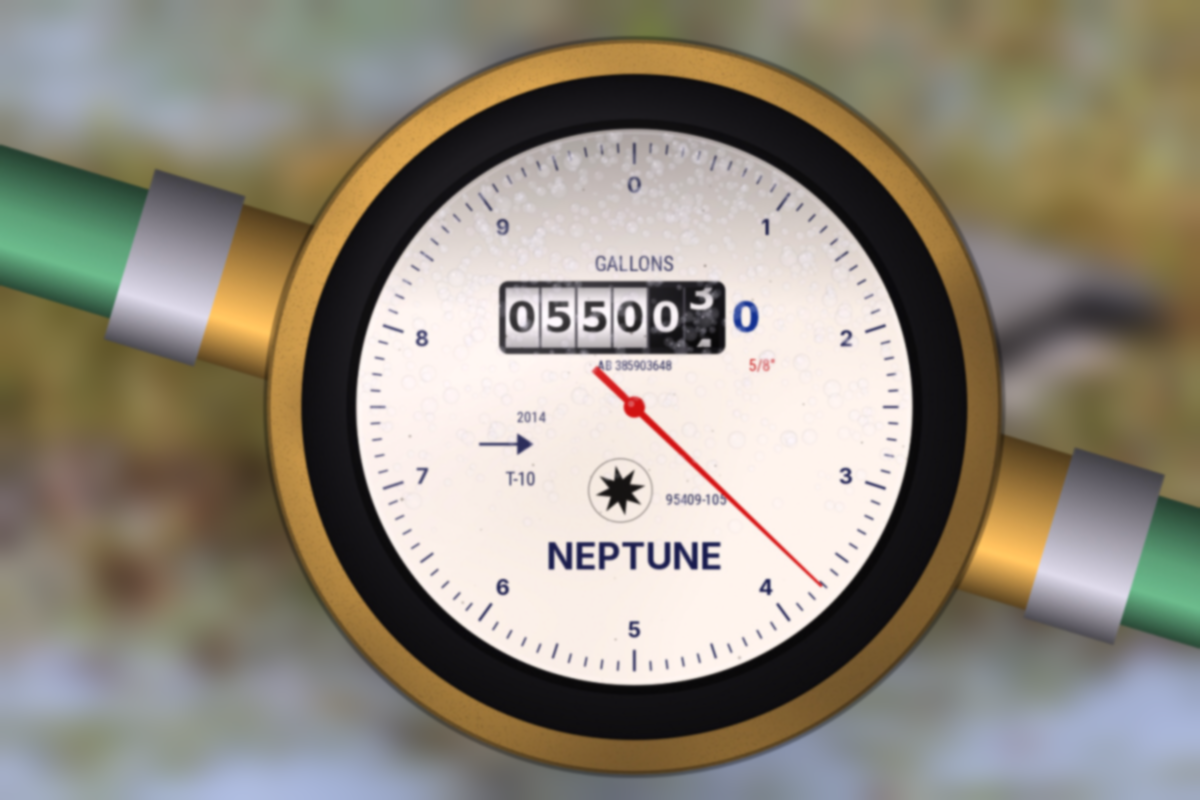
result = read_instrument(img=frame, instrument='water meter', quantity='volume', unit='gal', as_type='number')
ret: 550033.7 gal
